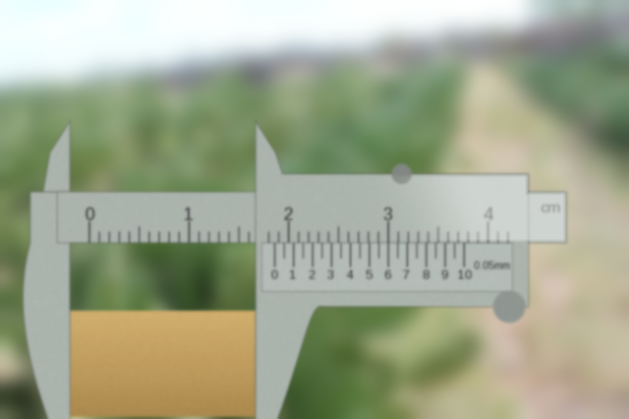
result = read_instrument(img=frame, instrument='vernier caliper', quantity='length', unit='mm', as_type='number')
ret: 18.6 mm
